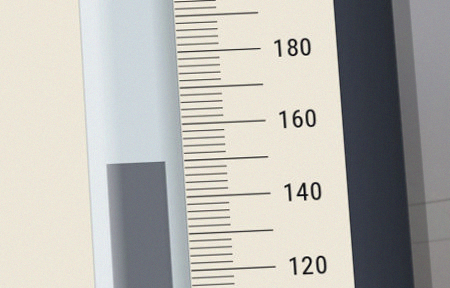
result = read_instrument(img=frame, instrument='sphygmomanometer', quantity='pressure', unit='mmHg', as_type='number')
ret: 150 mmHg
